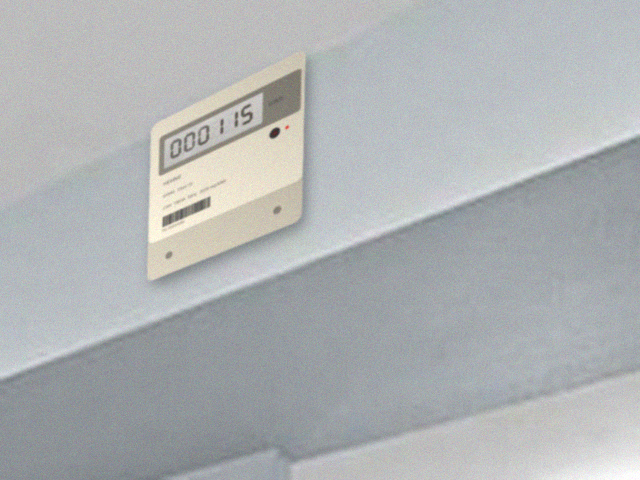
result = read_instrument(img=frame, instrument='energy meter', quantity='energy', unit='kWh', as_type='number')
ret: 115 kWh
